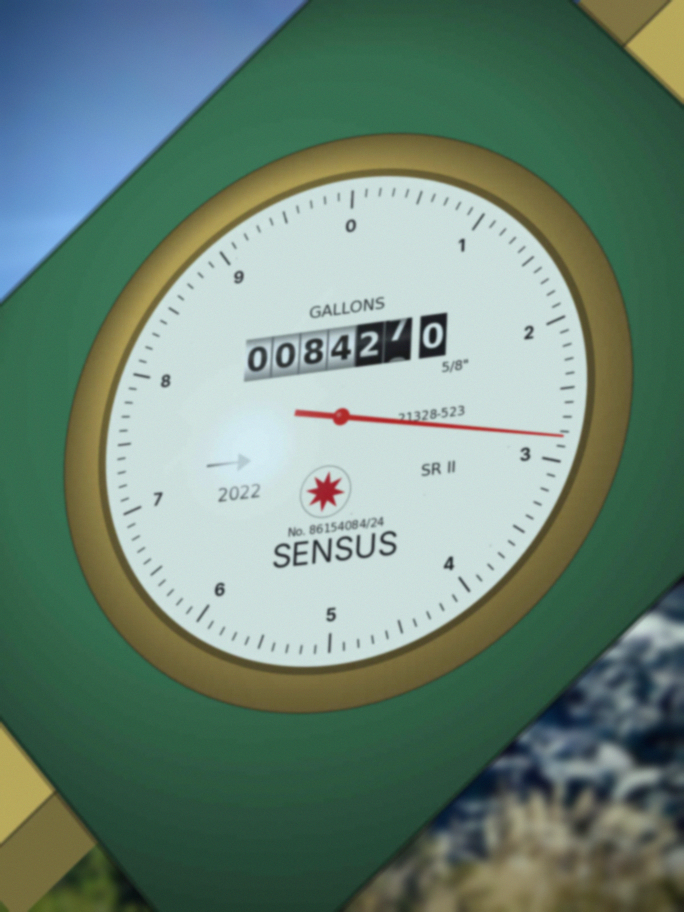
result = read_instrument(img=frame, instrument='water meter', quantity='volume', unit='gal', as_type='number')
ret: 84272.8 gal
